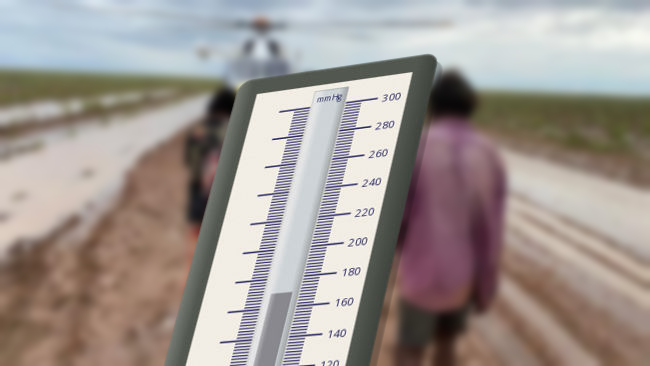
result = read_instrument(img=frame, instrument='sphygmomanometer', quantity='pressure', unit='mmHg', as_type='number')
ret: 170 mmHg
